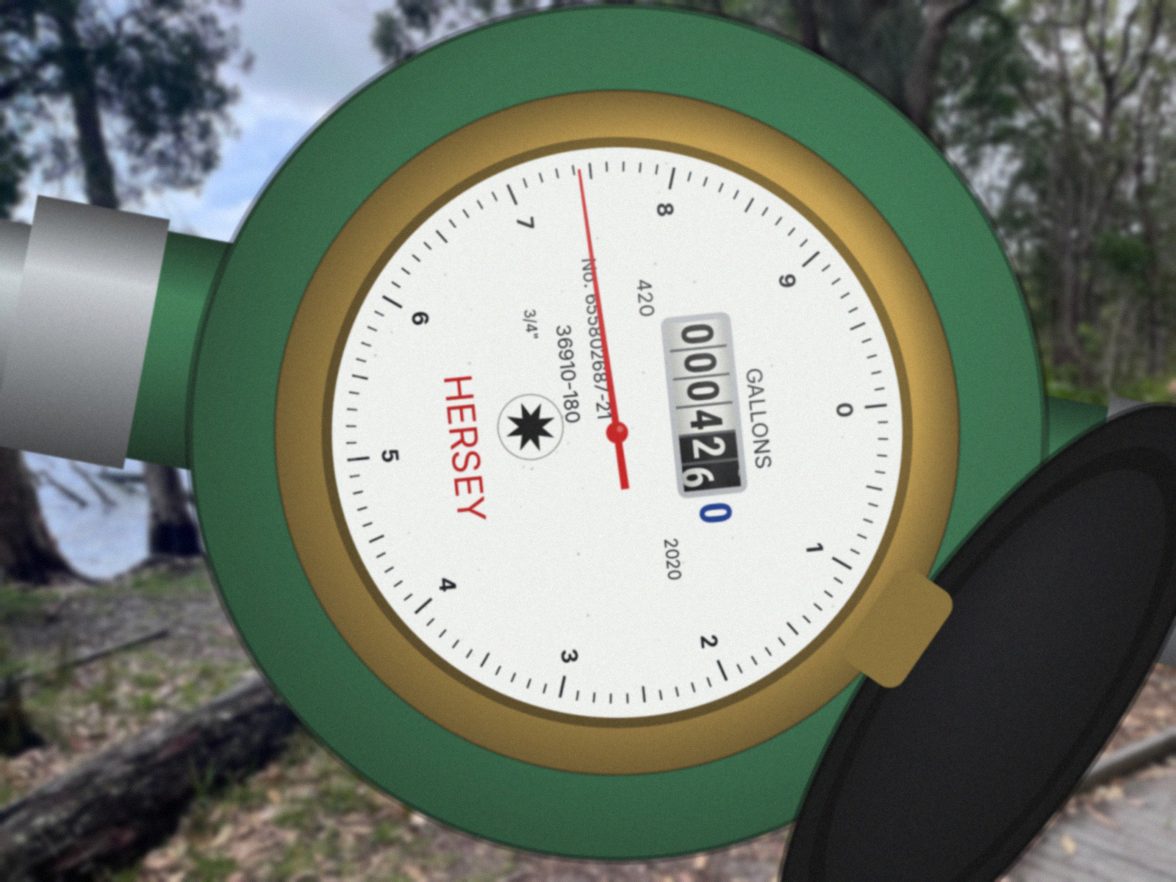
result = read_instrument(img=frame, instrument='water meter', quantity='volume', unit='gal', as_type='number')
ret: 4257.4 gal
